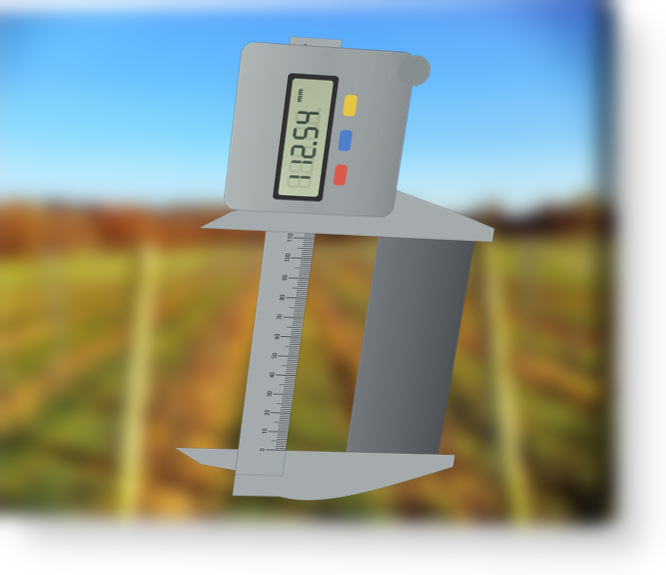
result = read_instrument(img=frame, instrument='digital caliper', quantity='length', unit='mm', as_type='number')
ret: 112.54 mm
